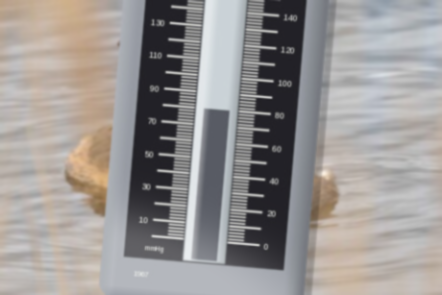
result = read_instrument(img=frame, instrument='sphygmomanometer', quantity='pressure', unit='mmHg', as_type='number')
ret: 80 mmHg
